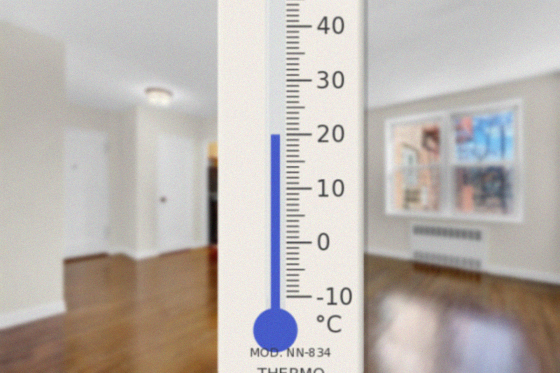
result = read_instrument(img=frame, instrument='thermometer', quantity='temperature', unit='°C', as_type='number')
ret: 20 °C
